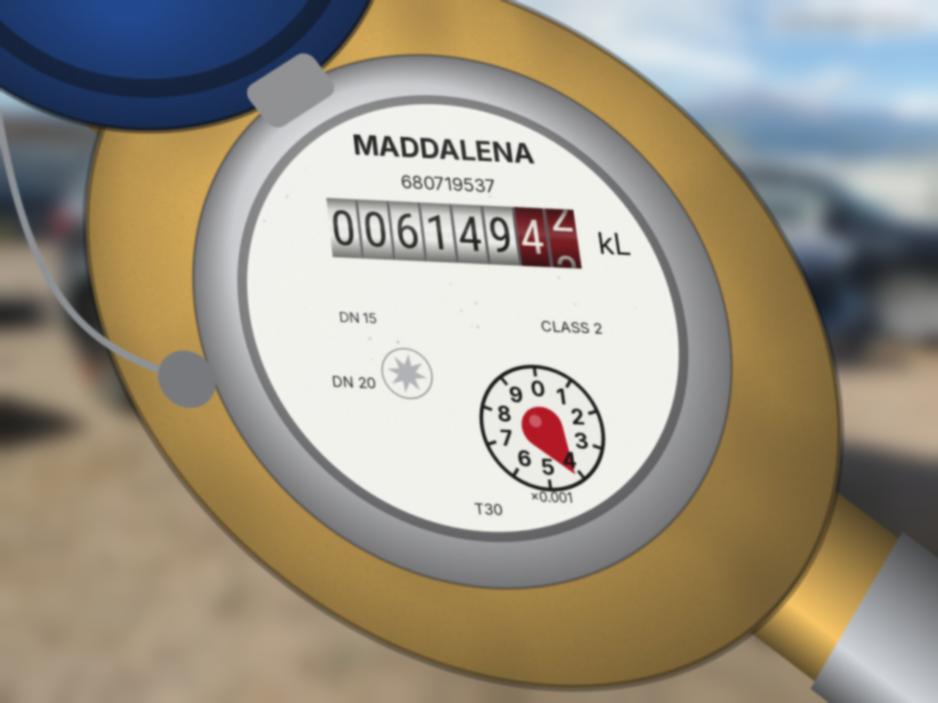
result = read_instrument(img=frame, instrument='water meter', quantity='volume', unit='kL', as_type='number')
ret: 6149.424 kL
